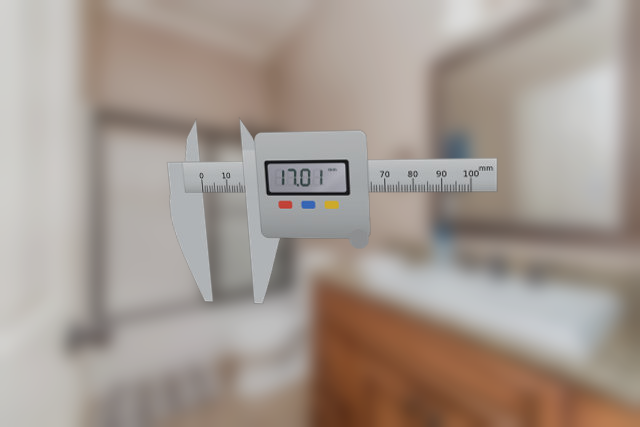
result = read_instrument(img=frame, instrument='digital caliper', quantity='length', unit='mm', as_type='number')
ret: 17.01 mm
